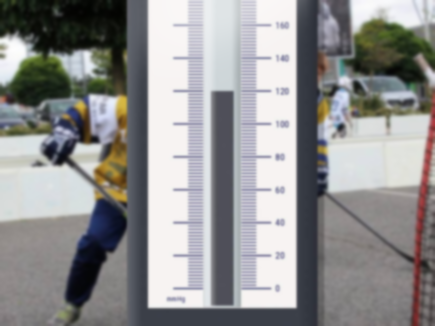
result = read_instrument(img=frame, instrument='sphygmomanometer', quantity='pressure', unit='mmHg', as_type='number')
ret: 120 mmHg
